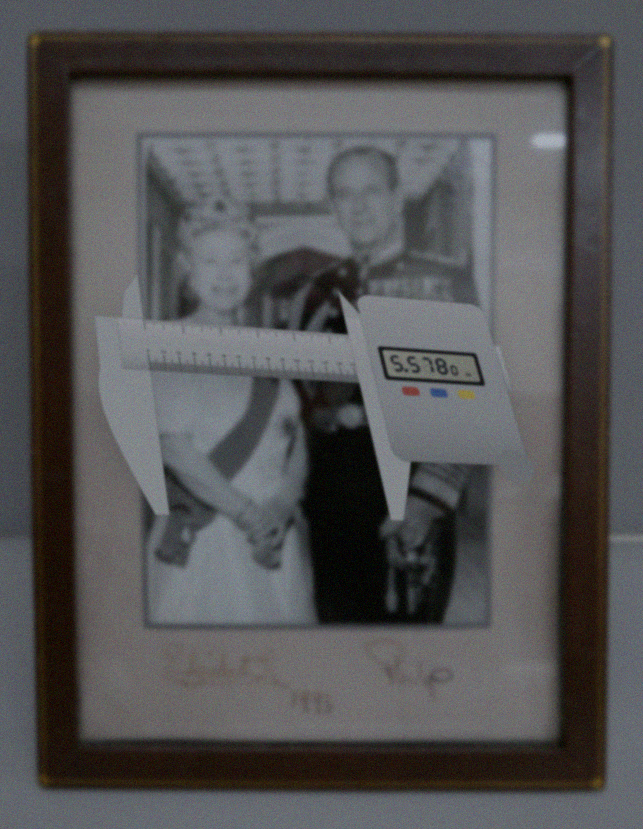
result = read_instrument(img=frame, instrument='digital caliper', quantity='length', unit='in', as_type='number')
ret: 5.5780 in
